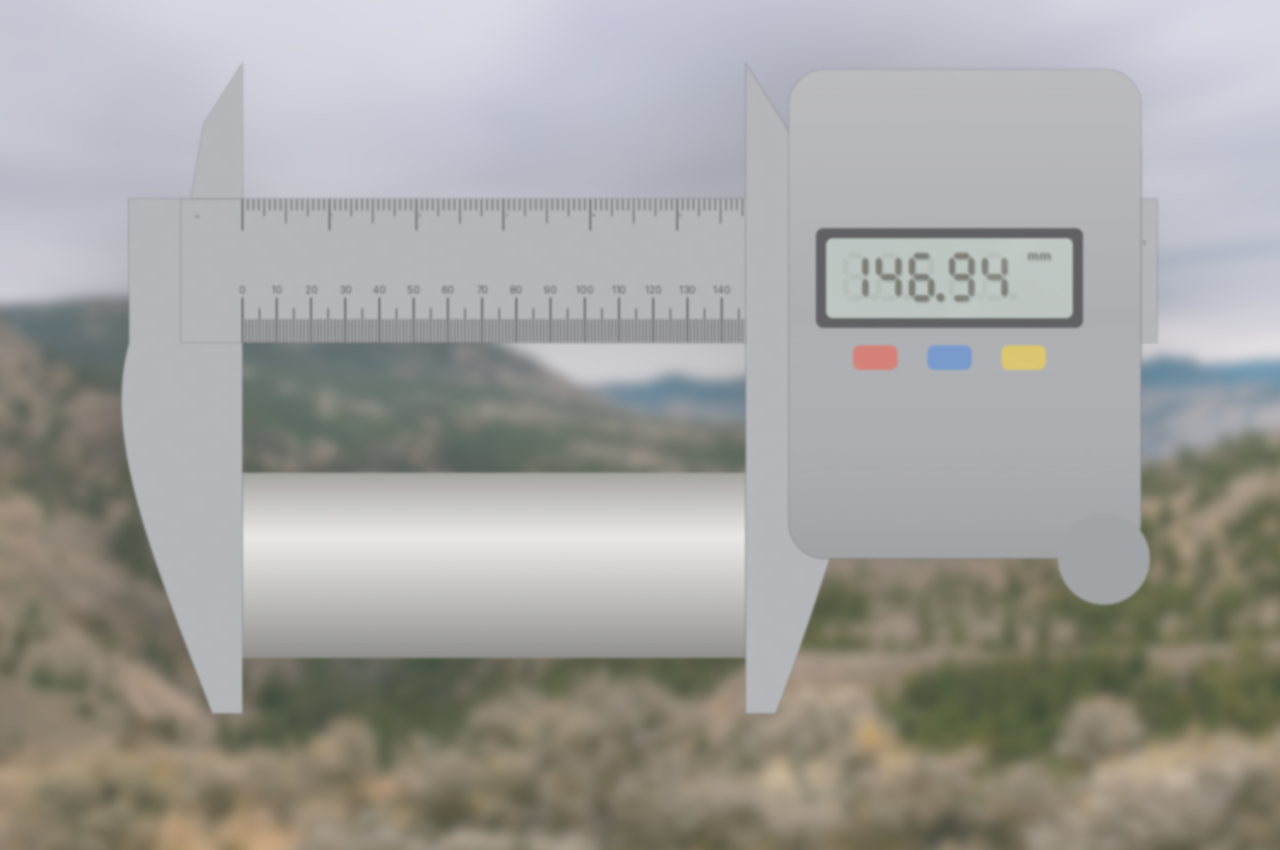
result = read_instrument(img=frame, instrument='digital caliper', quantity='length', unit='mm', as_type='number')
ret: 146.94 mm
